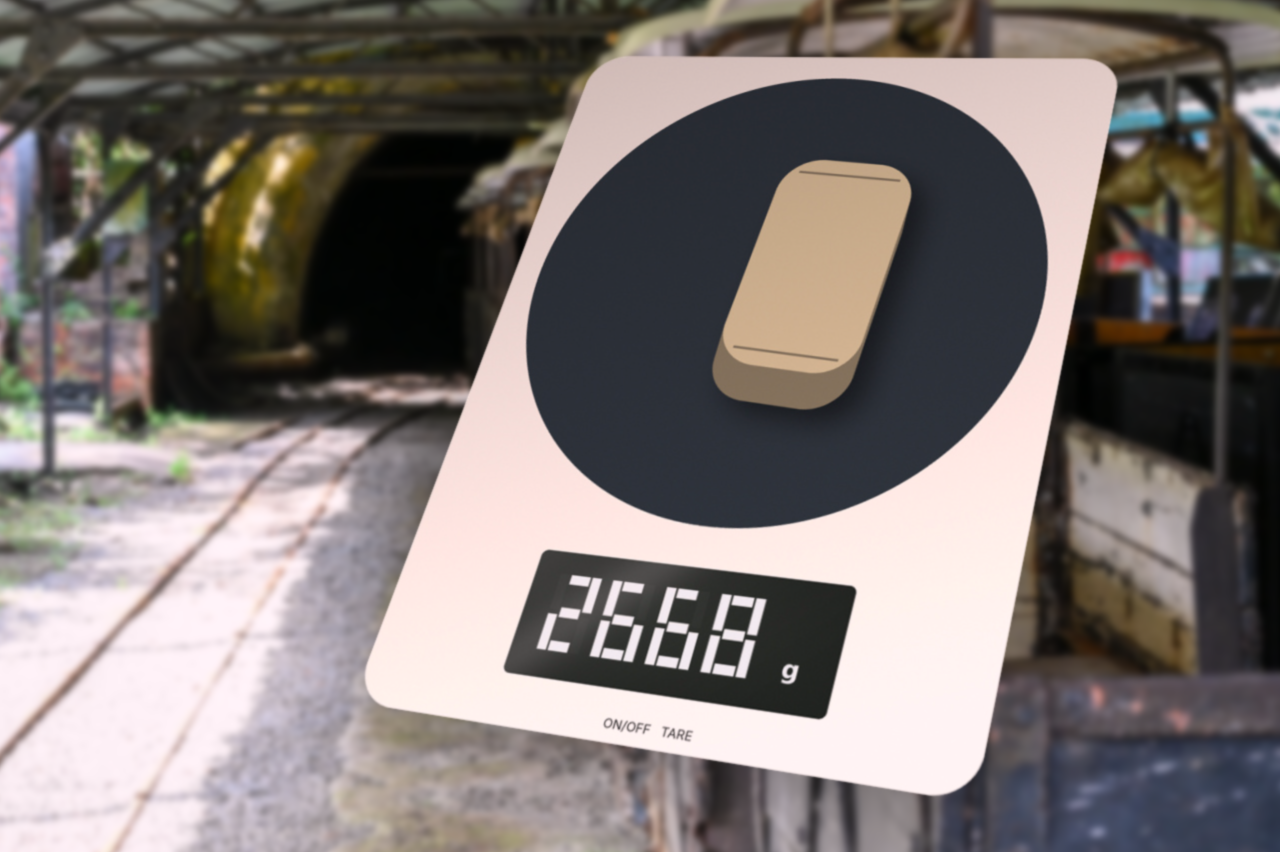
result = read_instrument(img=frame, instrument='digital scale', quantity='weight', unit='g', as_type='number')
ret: 2668 g
